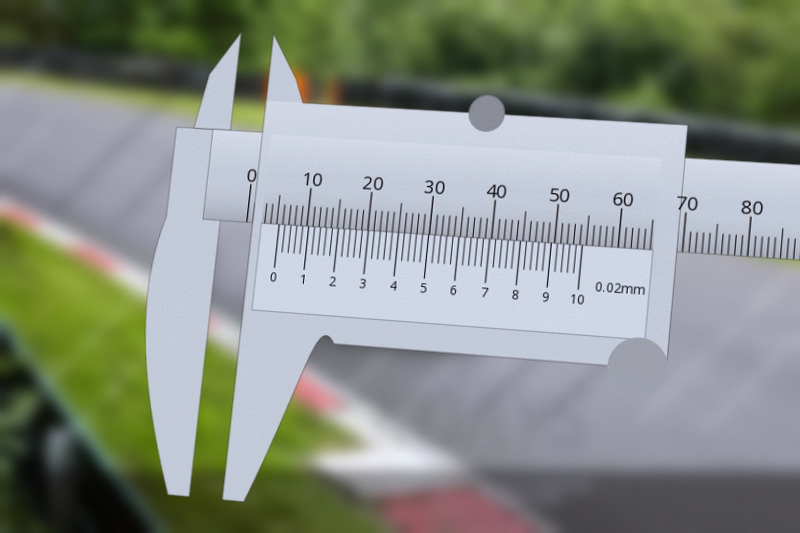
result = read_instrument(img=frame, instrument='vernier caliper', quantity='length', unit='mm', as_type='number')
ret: 5.4 mm
